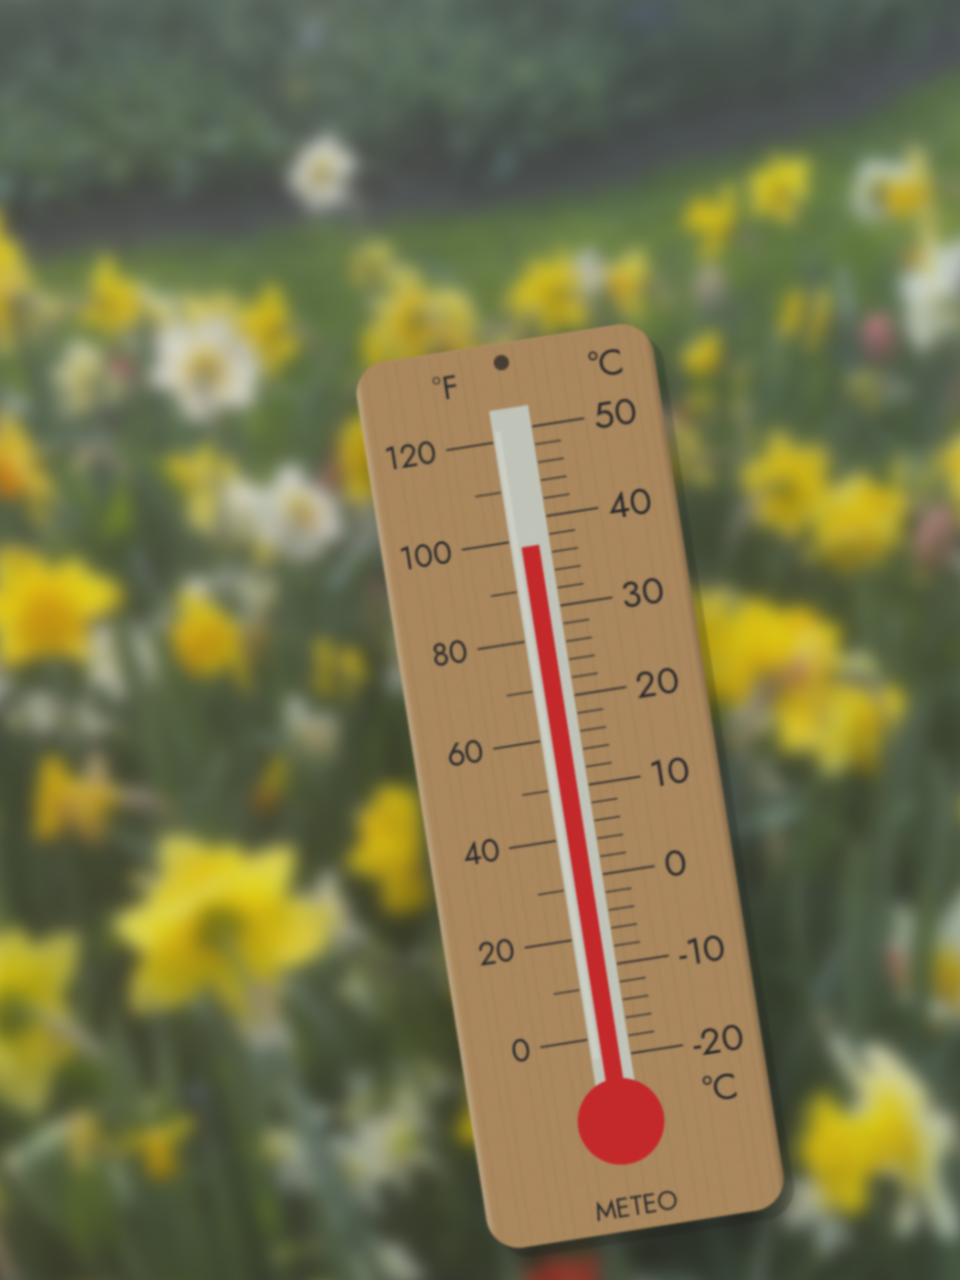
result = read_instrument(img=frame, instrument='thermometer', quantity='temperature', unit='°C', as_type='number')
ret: 37 °C
